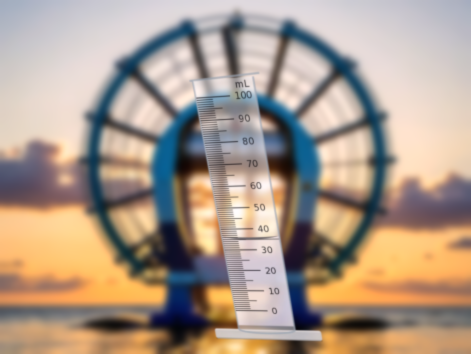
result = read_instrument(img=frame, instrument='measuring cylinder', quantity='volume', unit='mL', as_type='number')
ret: 35 mL
